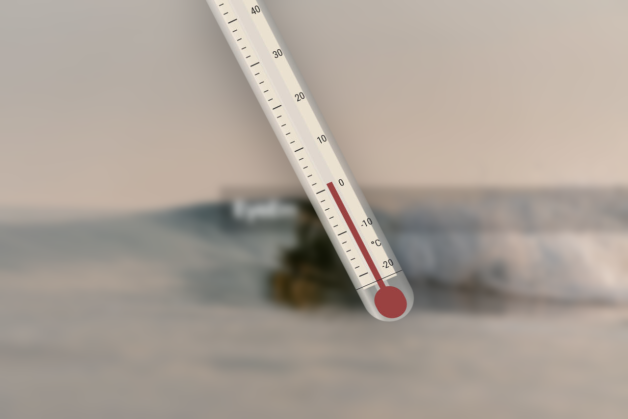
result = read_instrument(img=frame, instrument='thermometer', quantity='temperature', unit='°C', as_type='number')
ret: 1 °C
